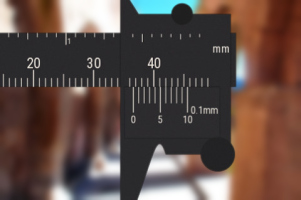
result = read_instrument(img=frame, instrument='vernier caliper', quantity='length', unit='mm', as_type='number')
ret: 36.6 mm
